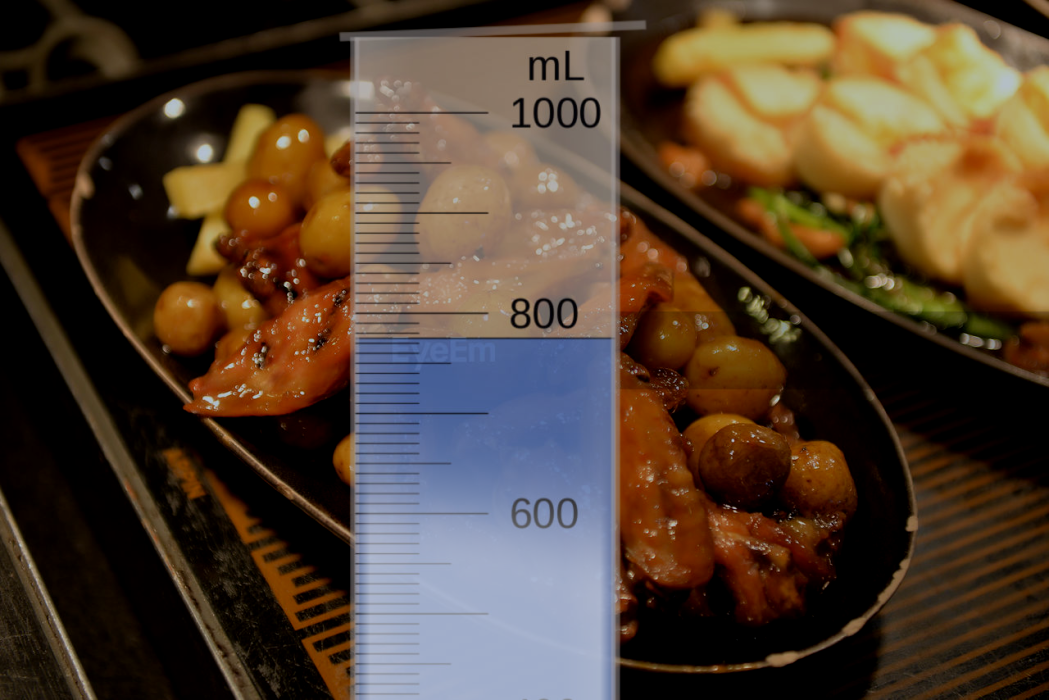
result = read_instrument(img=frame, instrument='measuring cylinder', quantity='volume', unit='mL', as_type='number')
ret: 775 mL
